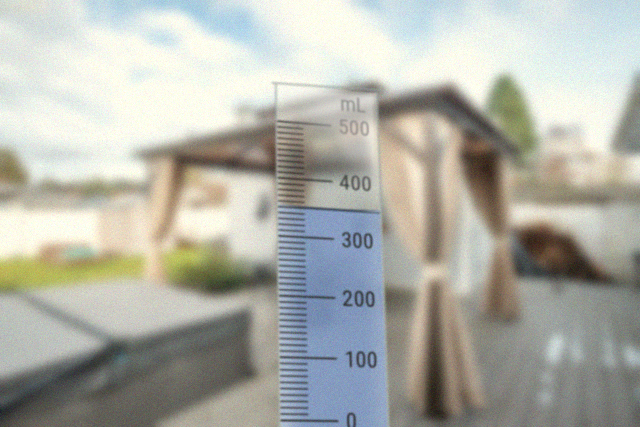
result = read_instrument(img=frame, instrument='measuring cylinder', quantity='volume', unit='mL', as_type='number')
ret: 350 mL
